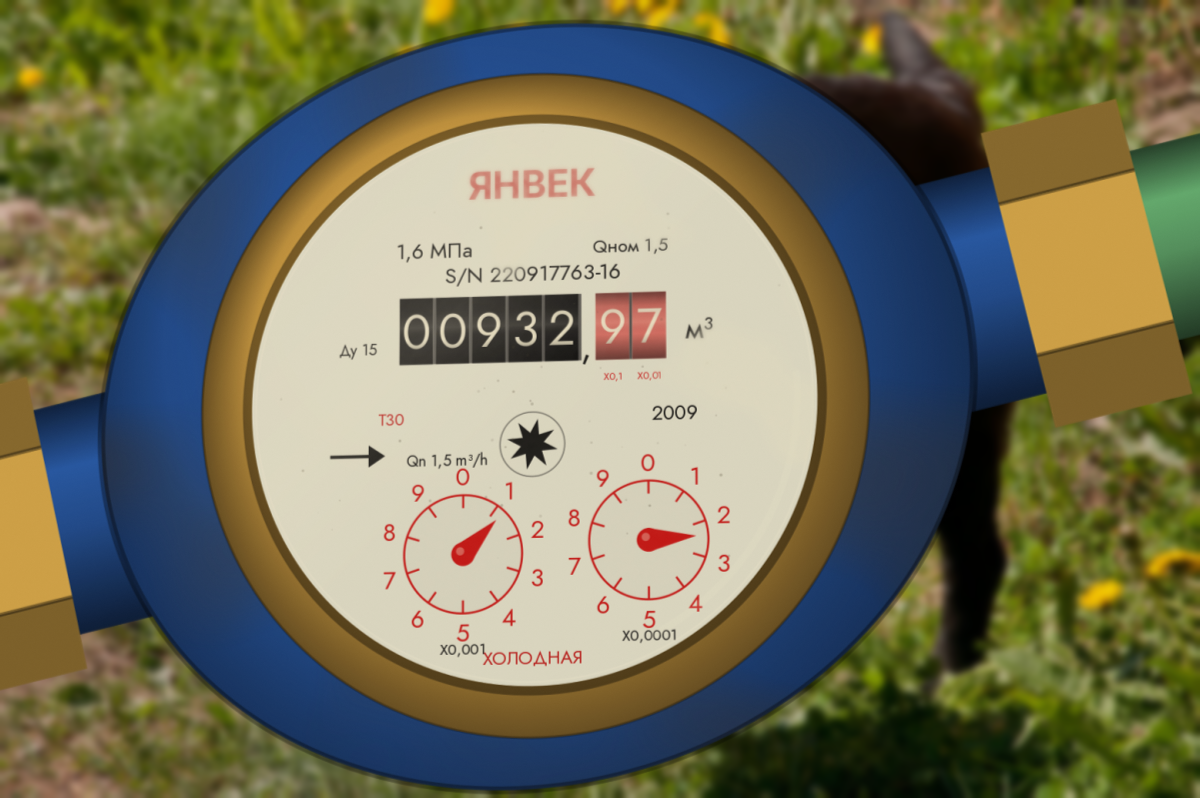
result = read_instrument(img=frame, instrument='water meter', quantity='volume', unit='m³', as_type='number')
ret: 932.9712 m³
